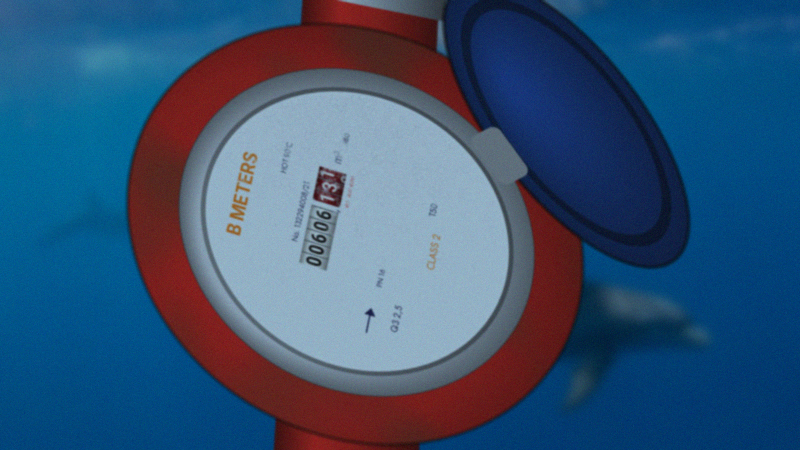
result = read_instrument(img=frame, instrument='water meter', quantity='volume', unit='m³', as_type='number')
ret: 606.131 m³
